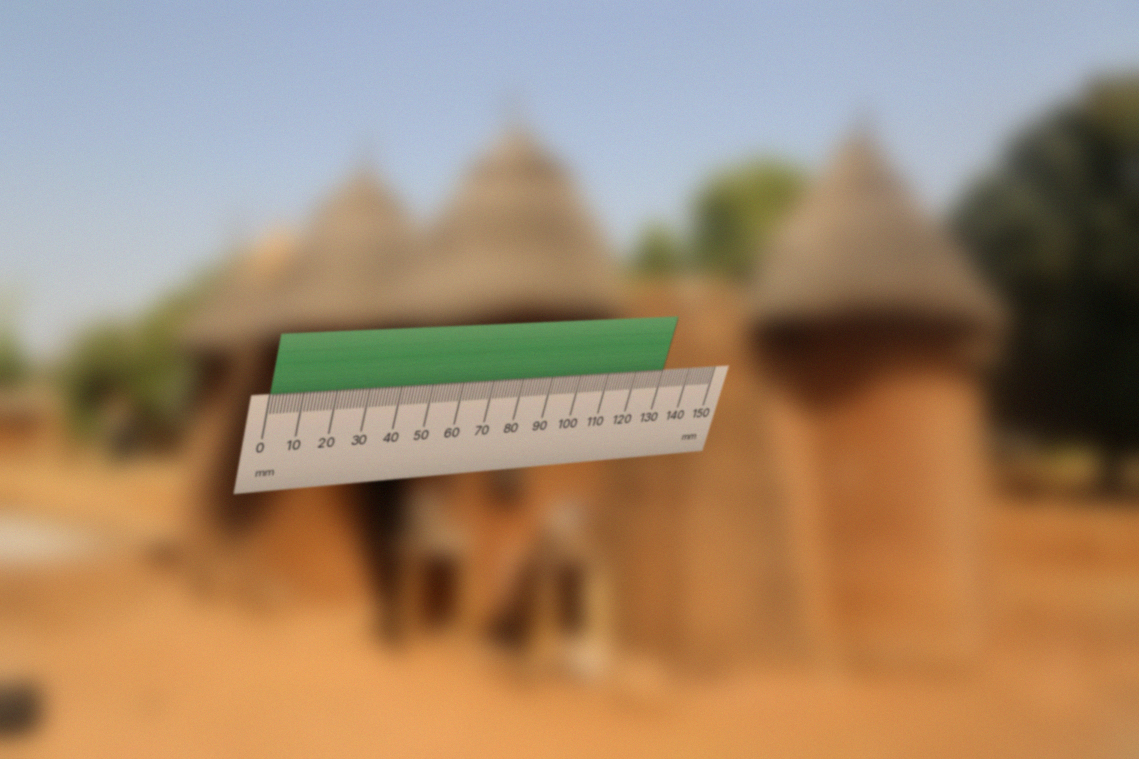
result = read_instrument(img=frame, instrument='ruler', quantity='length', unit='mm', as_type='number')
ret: 130 mm
